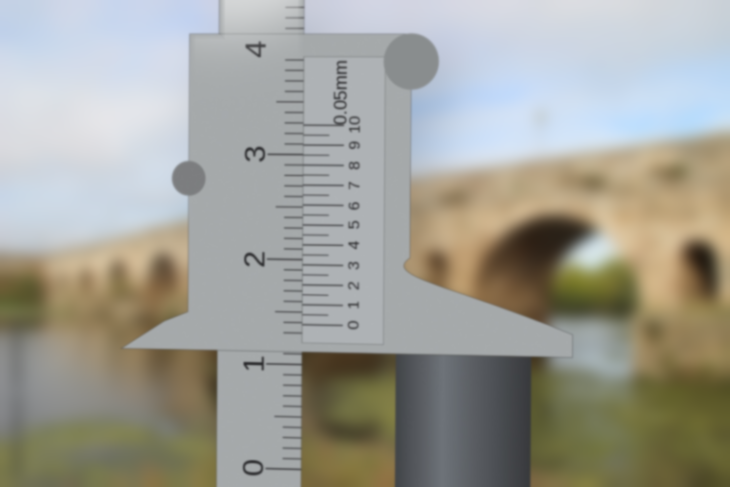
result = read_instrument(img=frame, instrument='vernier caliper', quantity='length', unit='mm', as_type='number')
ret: 13.8 mm
